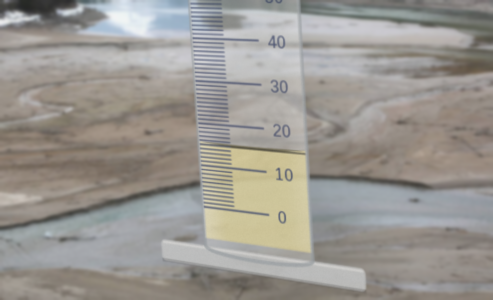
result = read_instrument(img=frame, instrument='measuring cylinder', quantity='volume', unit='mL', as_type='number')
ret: 15 mL
